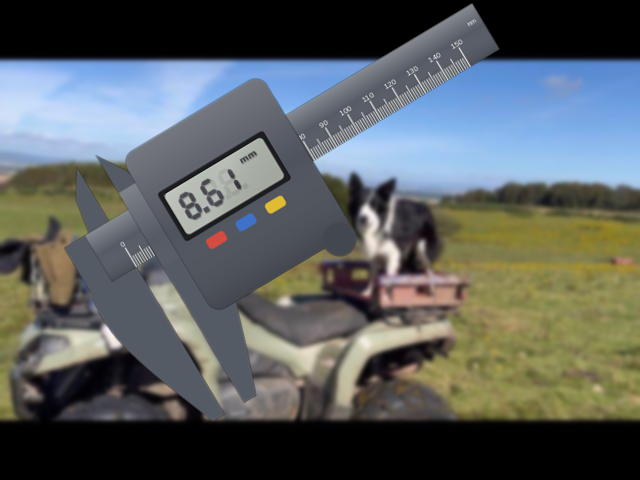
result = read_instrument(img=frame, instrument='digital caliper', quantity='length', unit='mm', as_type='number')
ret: 8.61 mm
